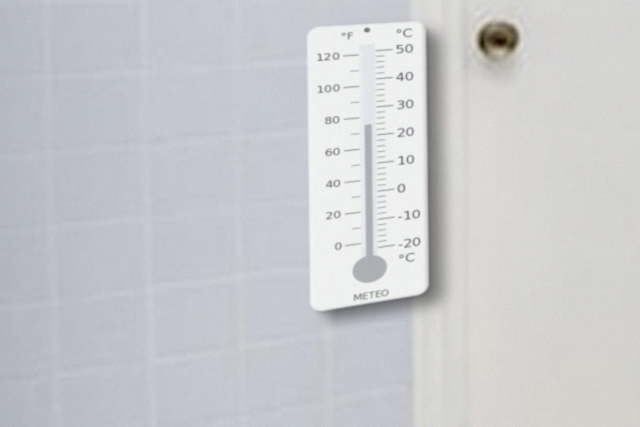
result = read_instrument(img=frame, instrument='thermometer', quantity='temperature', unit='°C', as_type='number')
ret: 24 °C
